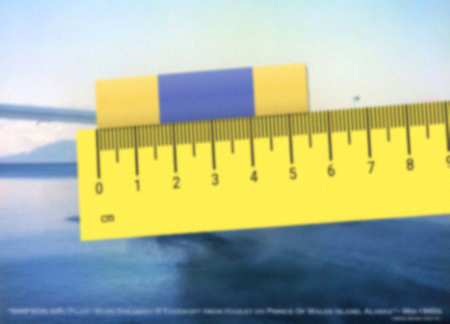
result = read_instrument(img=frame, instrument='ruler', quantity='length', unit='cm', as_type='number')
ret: 5.5 cm
